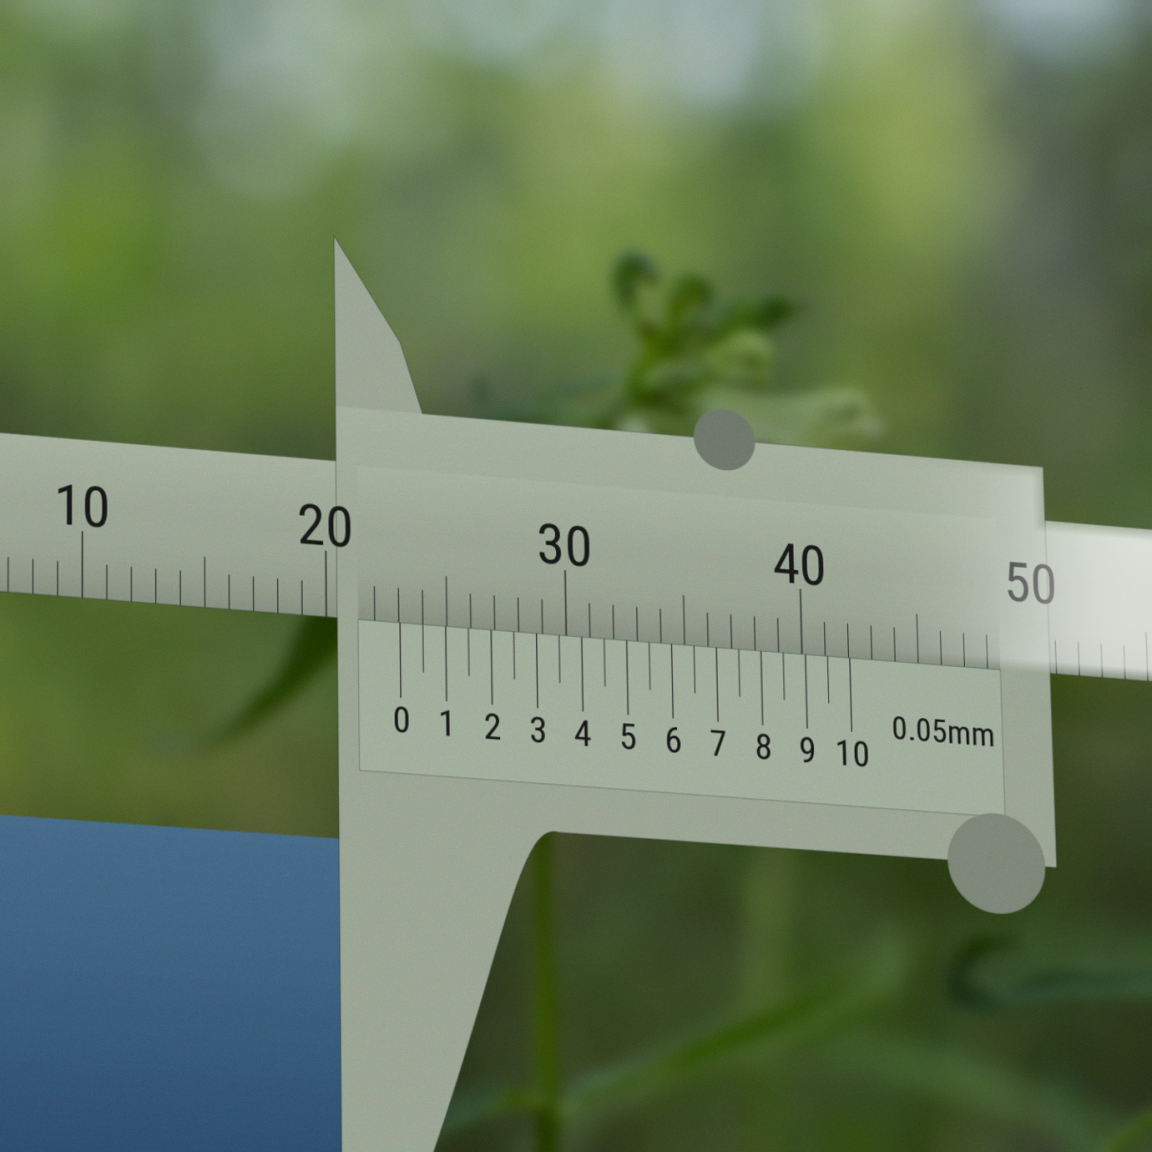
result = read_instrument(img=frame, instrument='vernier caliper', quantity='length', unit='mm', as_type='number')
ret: 23.05 mm
